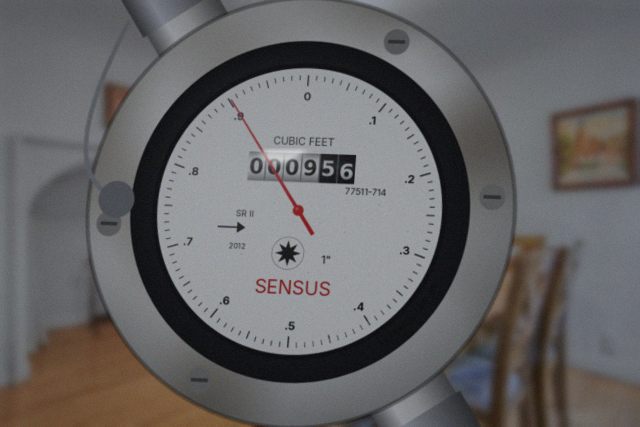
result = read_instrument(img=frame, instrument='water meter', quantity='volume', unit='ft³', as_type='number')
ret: 955.90 ft³
